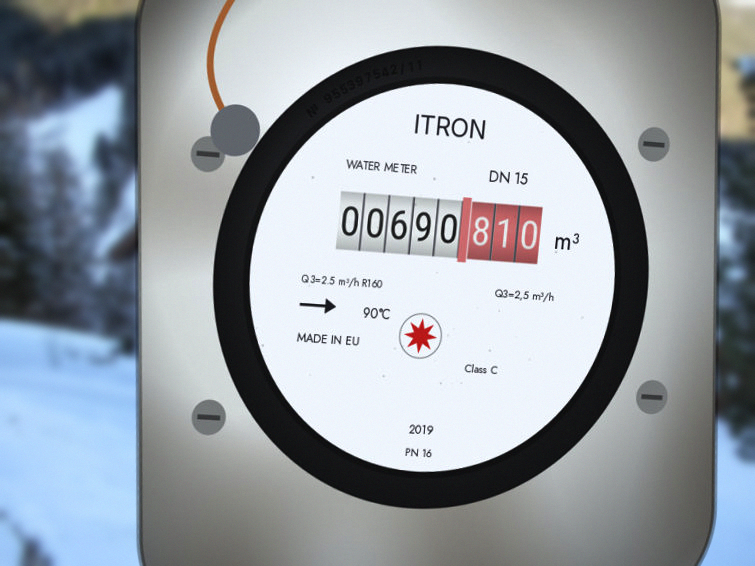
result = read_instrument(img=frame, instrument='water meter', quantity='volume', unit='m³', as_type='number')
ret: 690.810 m³
